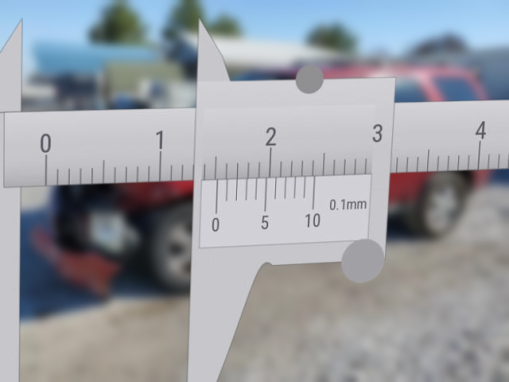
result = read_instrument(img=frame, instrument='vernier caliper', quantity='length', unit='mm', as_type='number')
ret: 15.2 mm
